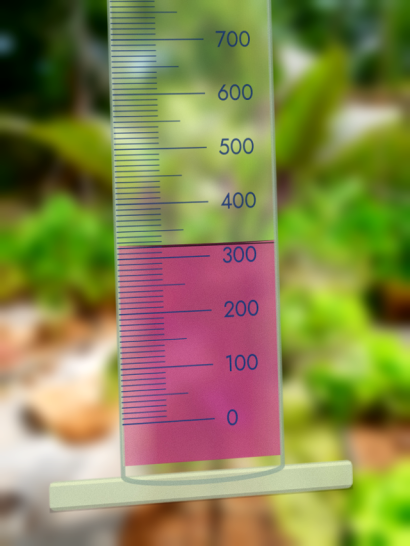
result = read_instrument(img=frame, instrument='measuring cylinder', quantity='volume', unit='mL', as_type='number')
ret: 320 mL
